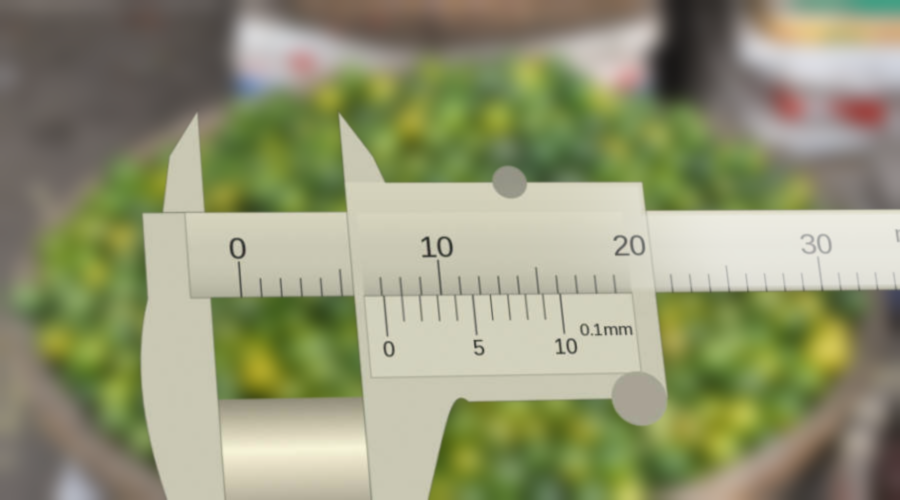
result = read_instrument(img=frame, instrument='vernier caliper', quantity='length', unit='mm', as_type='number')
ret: 7.1 mm
